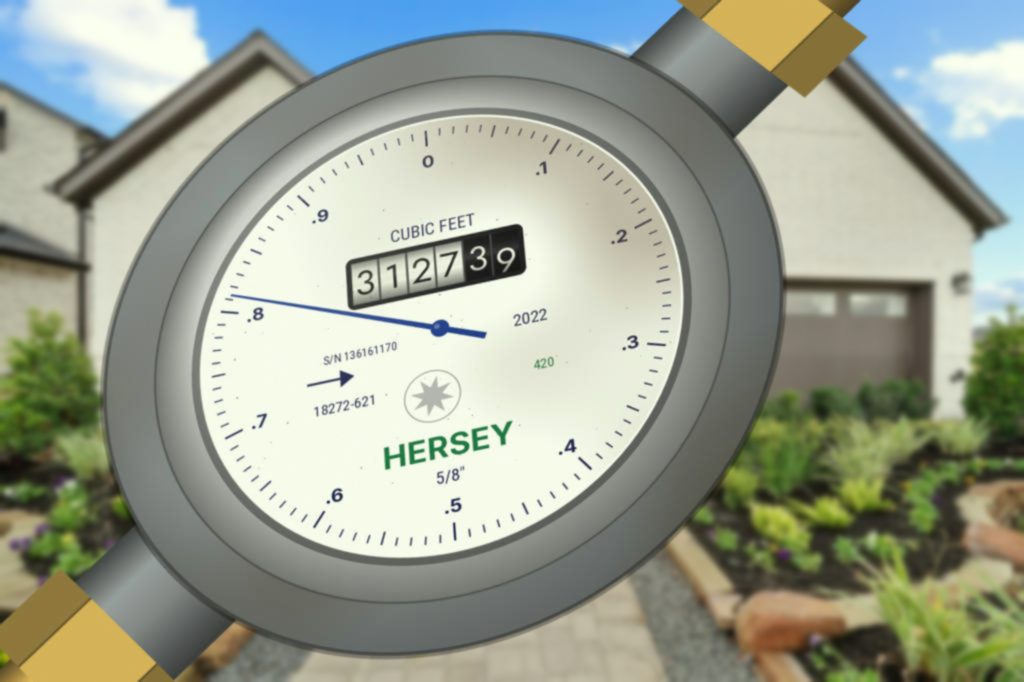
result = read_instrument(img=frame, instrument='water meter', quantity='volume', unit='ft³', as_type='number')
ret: 312738.81 ft³
